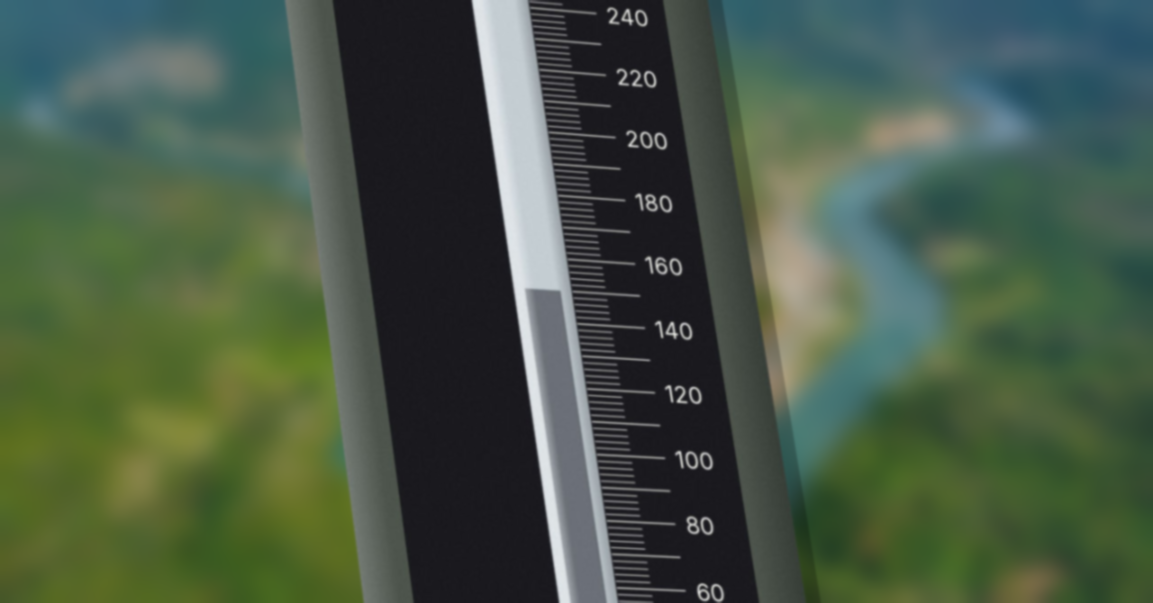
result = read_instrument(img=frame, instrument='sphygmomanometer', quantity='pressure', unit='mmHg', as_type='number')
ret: 150 mmHg
